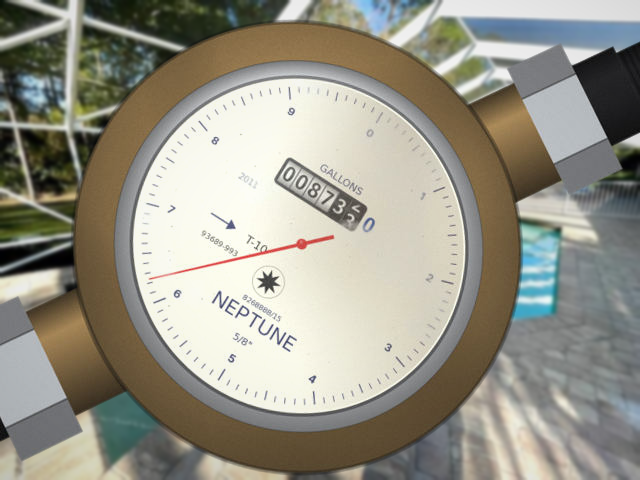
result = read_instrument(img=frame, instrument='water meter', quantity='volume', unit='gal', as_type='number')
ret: 87326.2 gal
